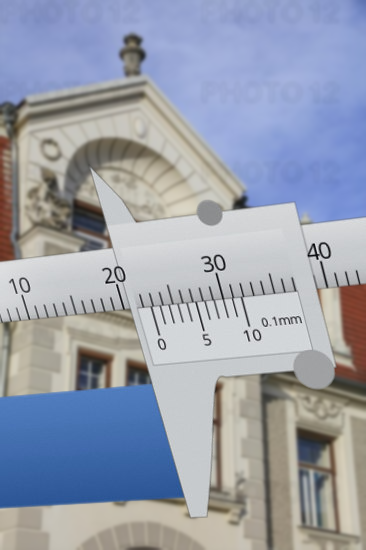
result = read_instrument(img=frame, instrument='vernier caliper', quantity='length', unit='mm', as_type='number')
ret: 22.8 mm
